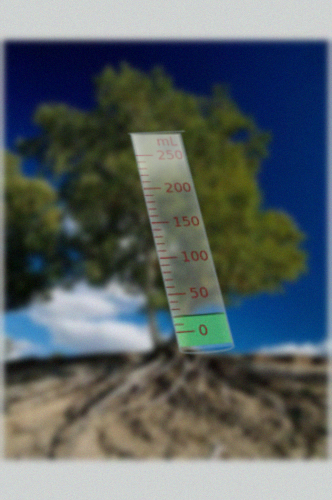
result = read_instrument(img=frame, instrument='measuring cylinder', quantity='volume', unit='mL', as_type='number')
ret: 20 mL
